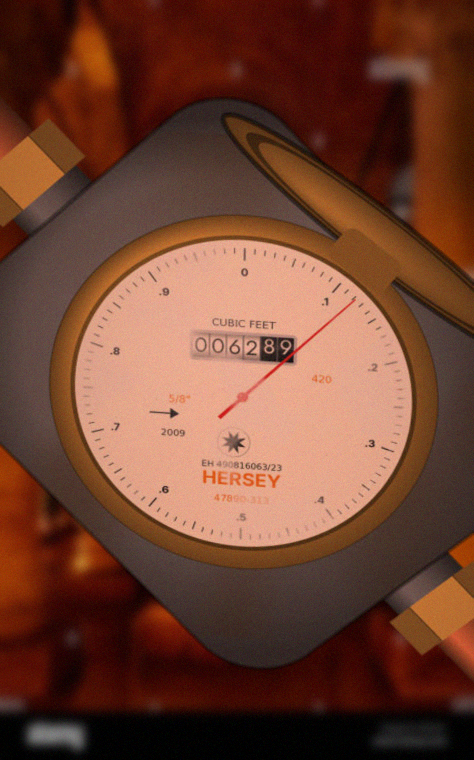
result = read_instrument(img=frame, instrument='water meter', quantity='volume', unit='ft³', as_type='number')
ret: 6289.12 ft³
